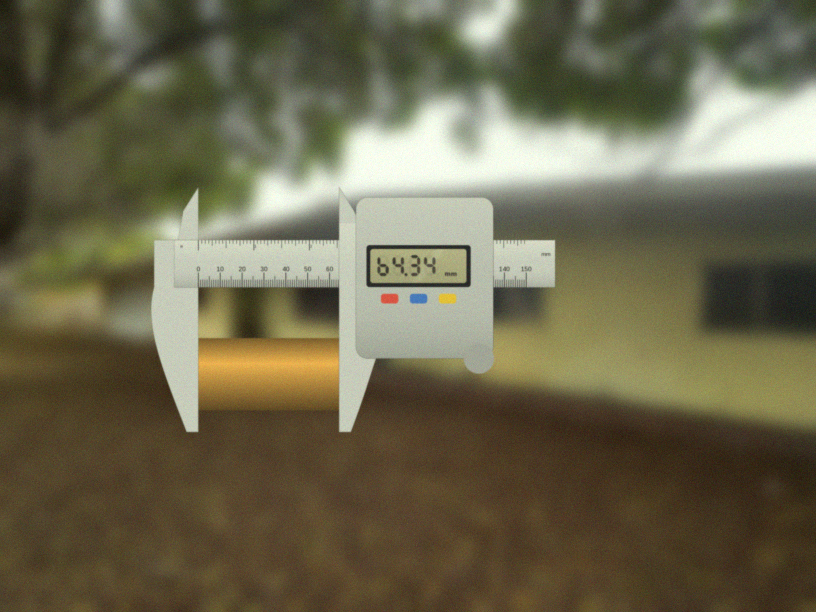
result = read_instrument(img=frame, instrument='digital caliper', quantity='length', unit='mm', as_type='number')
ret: 64.34 mm
